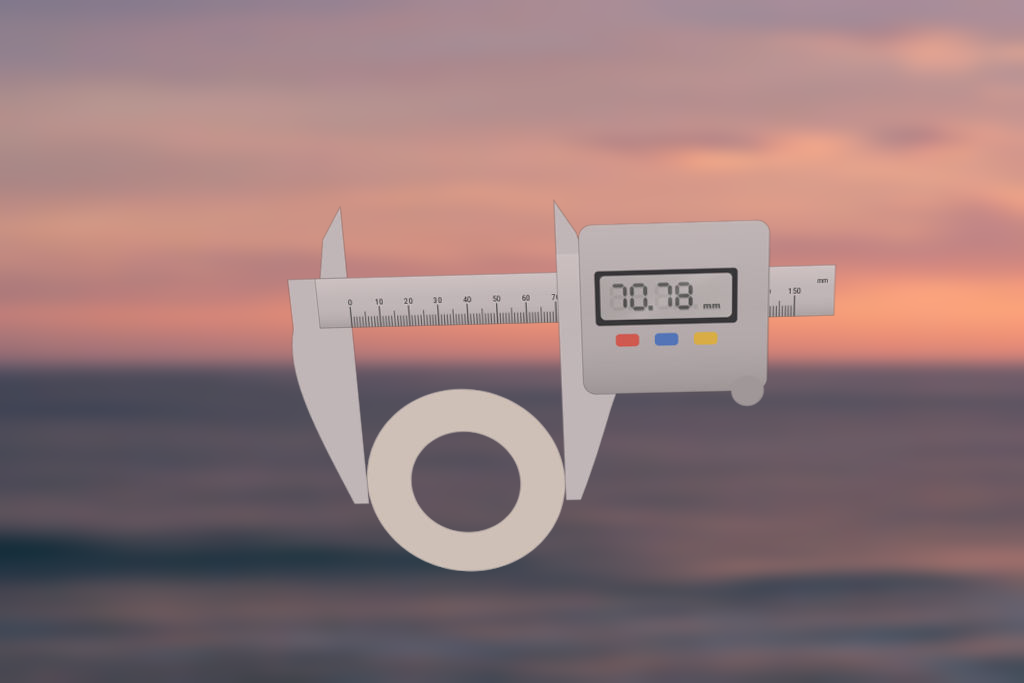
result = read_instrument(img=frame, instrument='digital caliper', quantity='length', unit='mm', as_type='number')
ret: 70.78 mm
